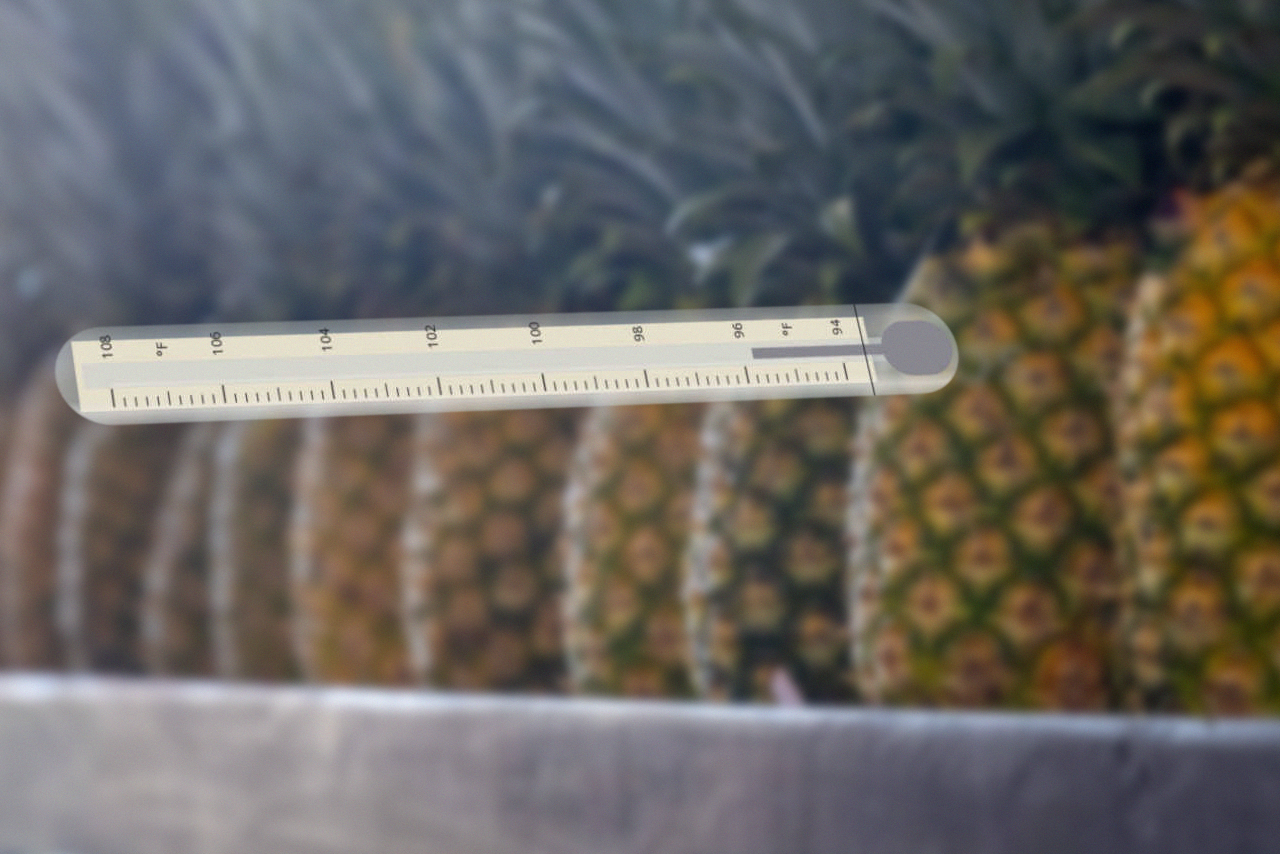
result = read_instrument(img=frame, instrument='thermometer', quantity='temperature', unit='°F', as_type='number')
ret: 95.8 °F
